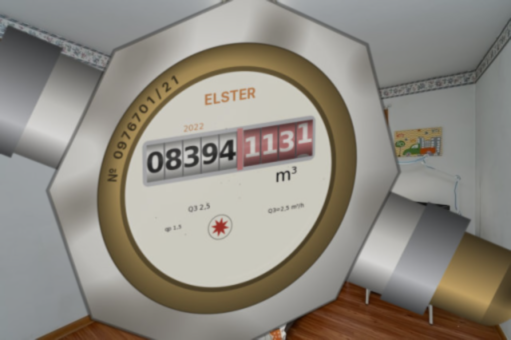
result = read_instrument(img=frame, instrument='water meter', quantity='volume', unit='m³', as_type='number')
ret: 8394.1131 m³
